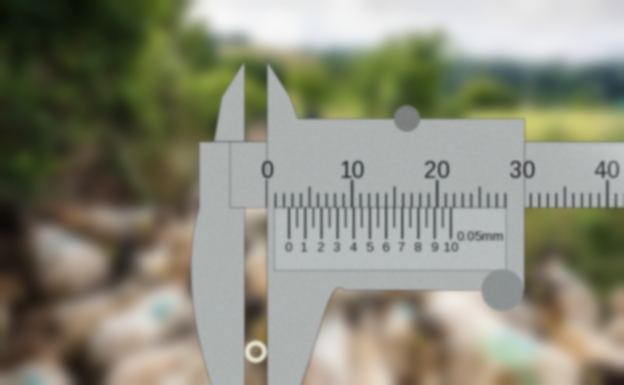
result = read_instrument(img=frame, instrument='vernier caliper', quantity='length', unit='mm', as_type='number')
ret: 2.6 mm
